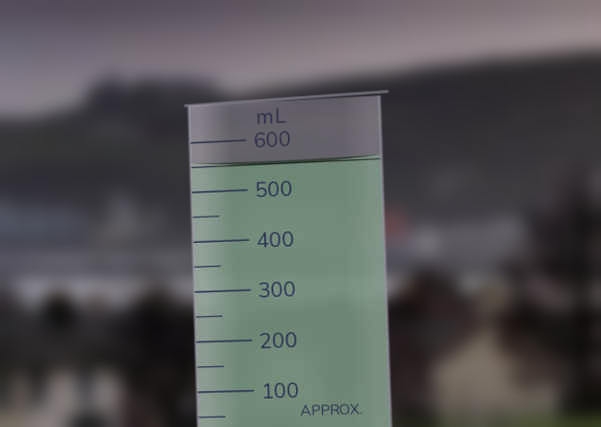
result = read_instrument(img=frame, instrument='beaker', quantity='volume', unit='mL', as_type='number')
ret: 550 mL
